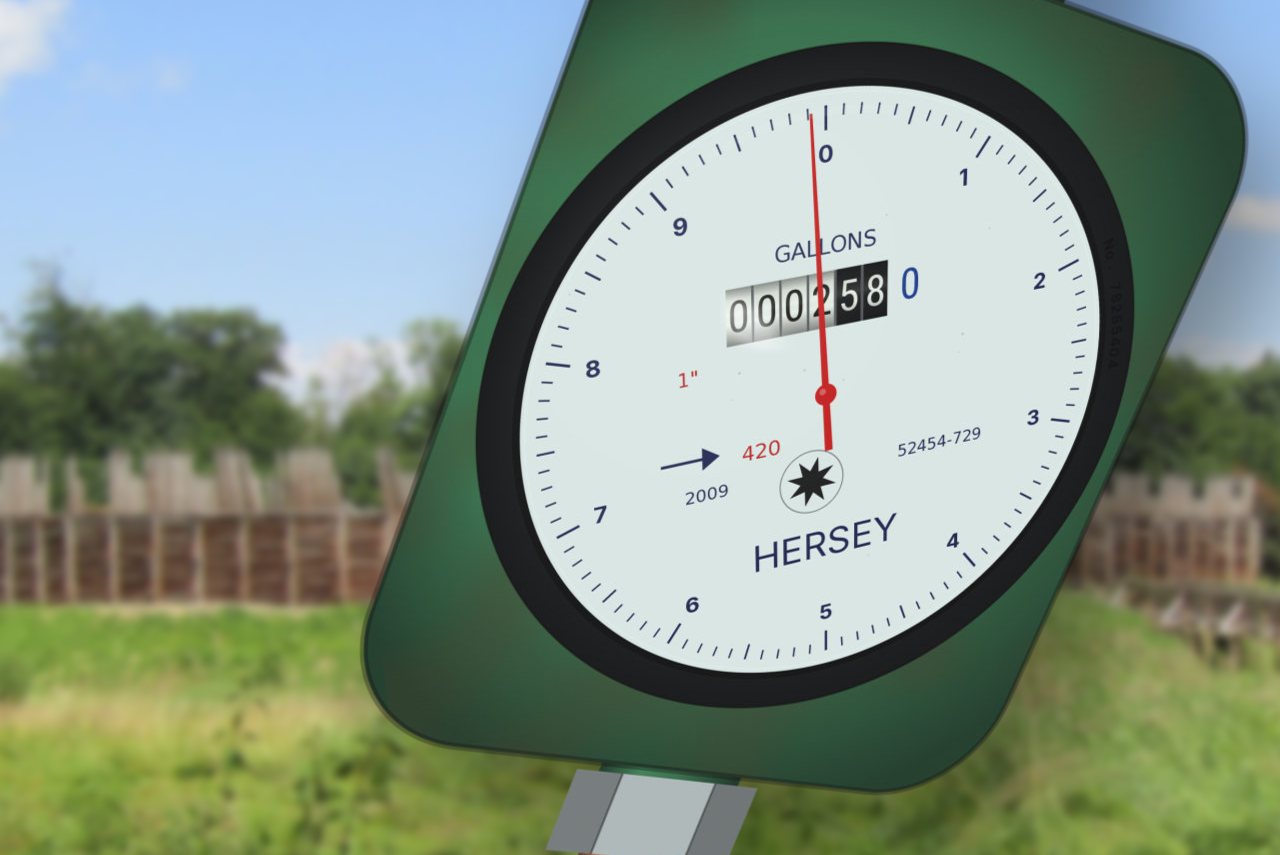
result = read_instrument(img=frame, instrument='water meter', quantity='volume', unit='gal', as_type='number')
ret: 2579.9 gal
